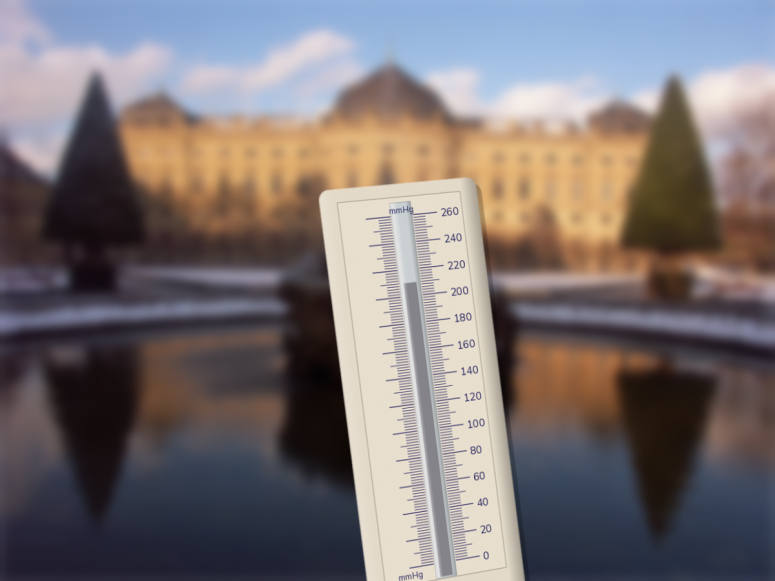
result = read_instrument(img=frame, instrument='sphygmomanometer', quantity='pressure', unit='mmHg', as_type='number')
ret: 210 mmHg
